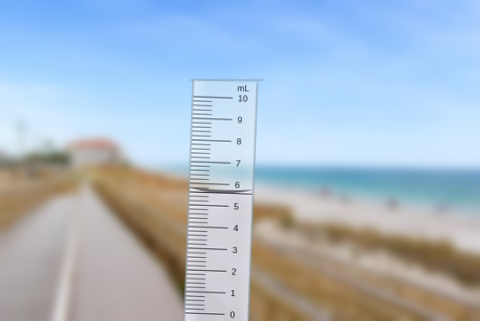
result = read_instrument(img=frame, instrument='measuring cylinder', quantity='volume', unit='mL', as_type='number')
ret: 5.6 mL
